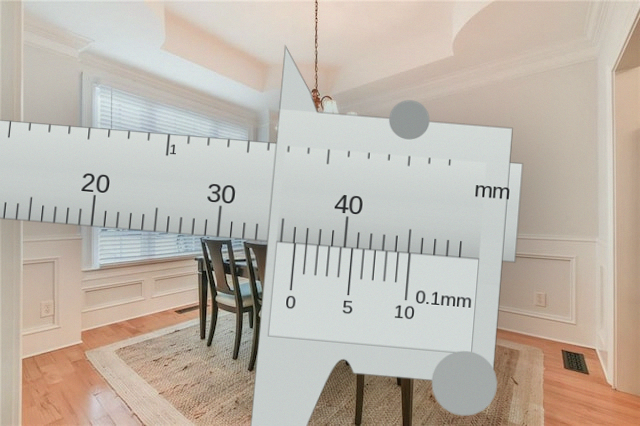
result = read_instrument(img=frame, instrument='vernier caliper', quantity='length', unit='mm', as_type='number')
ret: 36.1 mm
